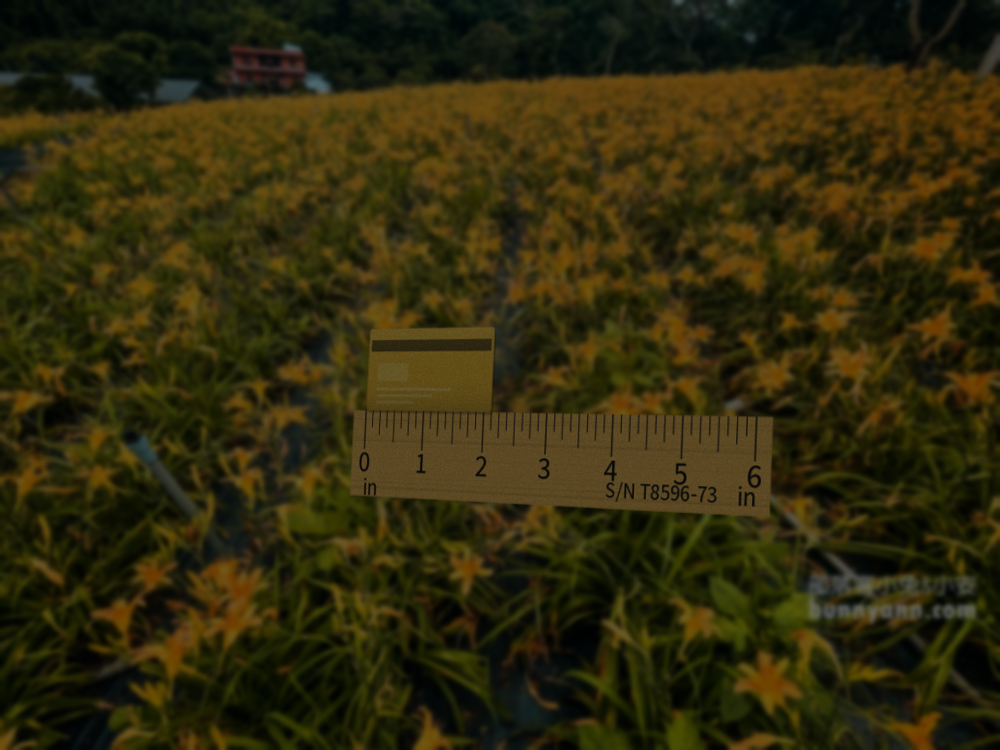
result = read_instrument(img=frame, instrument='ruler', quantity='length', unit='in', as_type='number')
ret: 2.125 in
